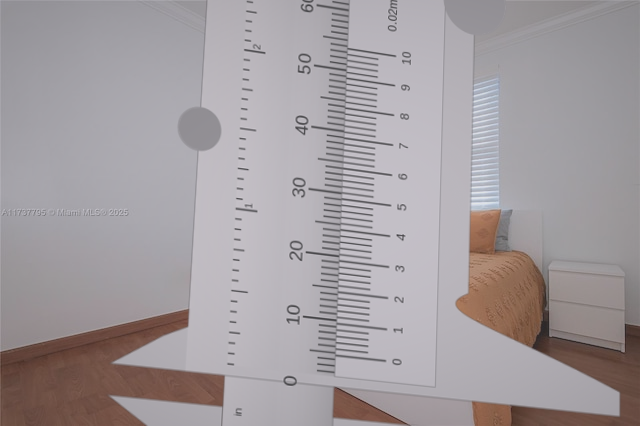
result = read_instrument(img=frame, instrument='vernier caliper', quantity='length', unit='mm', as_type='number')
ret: 4.6 mm
